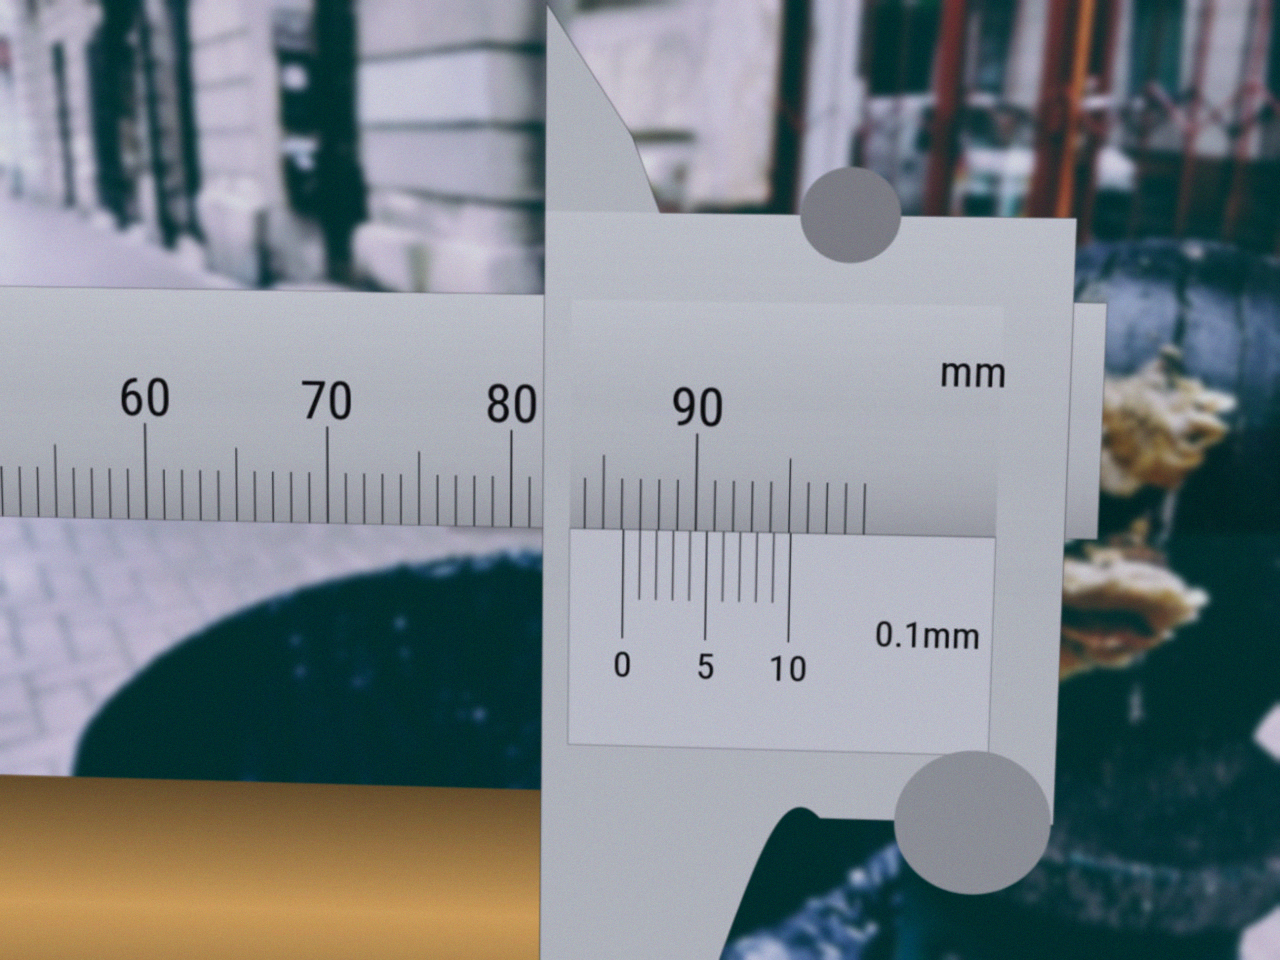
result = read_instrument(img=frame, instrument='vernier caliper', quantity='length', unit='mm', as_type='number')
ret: 86.1 mm
